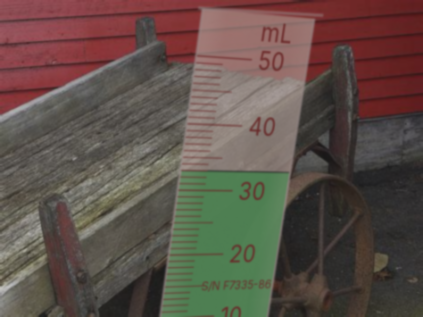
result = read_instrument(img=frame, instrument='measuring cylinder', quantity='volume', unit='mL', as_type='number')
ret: 33 mL
